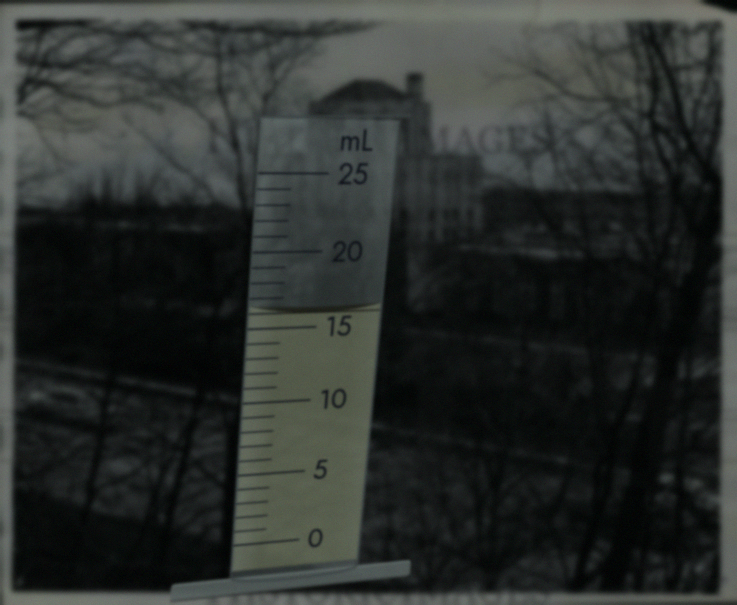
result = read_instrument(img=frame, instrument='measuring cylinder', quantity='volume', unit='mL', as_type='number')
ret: 16 mL
